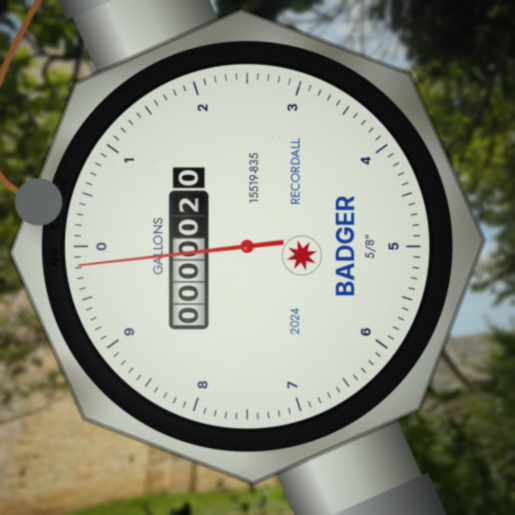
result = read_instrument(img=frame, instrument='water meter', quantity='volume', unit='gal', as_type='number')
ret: 19.8 gal
